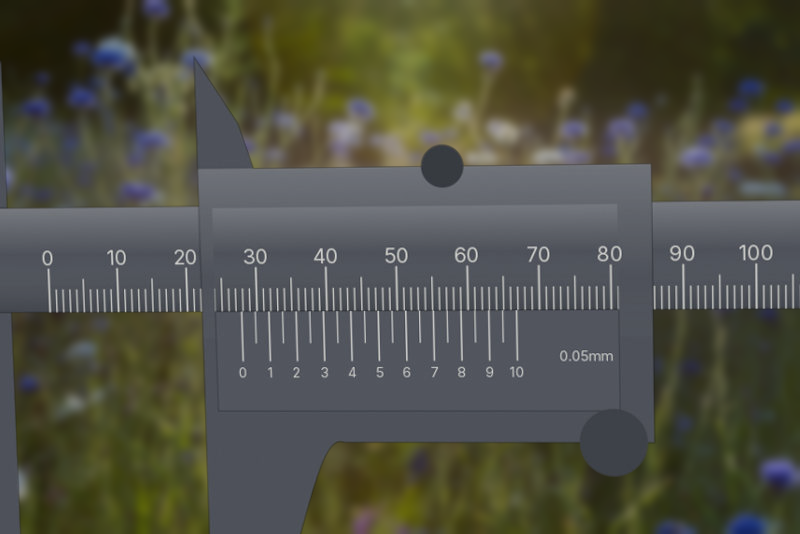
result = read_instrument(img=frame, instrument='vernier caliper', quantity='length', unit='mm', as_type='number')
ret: 27.8 mm
